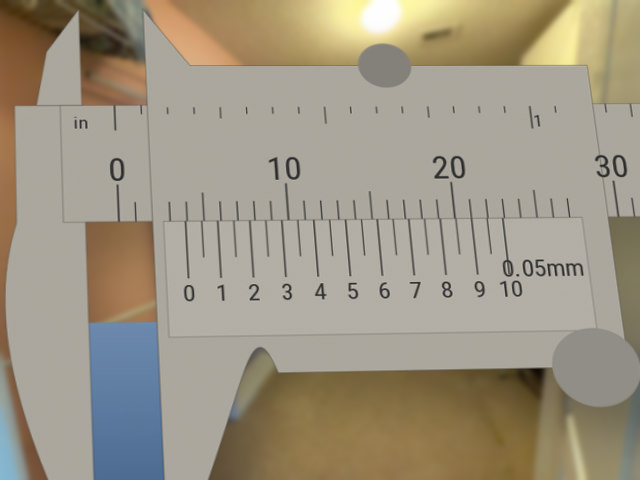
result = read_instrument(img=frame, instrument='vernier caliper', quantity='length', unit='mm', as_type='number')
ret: 3.9 mm
